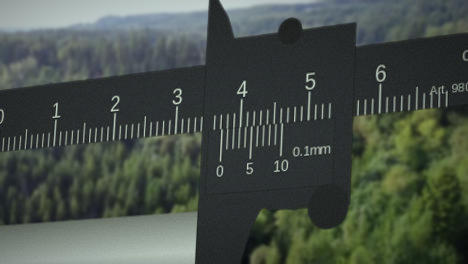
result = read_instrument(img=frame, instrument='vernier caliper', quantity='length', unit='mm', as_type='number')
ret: 37.2 mm
